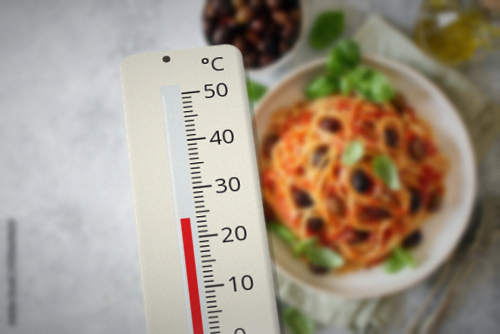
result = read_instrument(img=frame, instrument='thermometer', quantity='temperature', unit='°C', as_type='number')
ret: 24 °C
